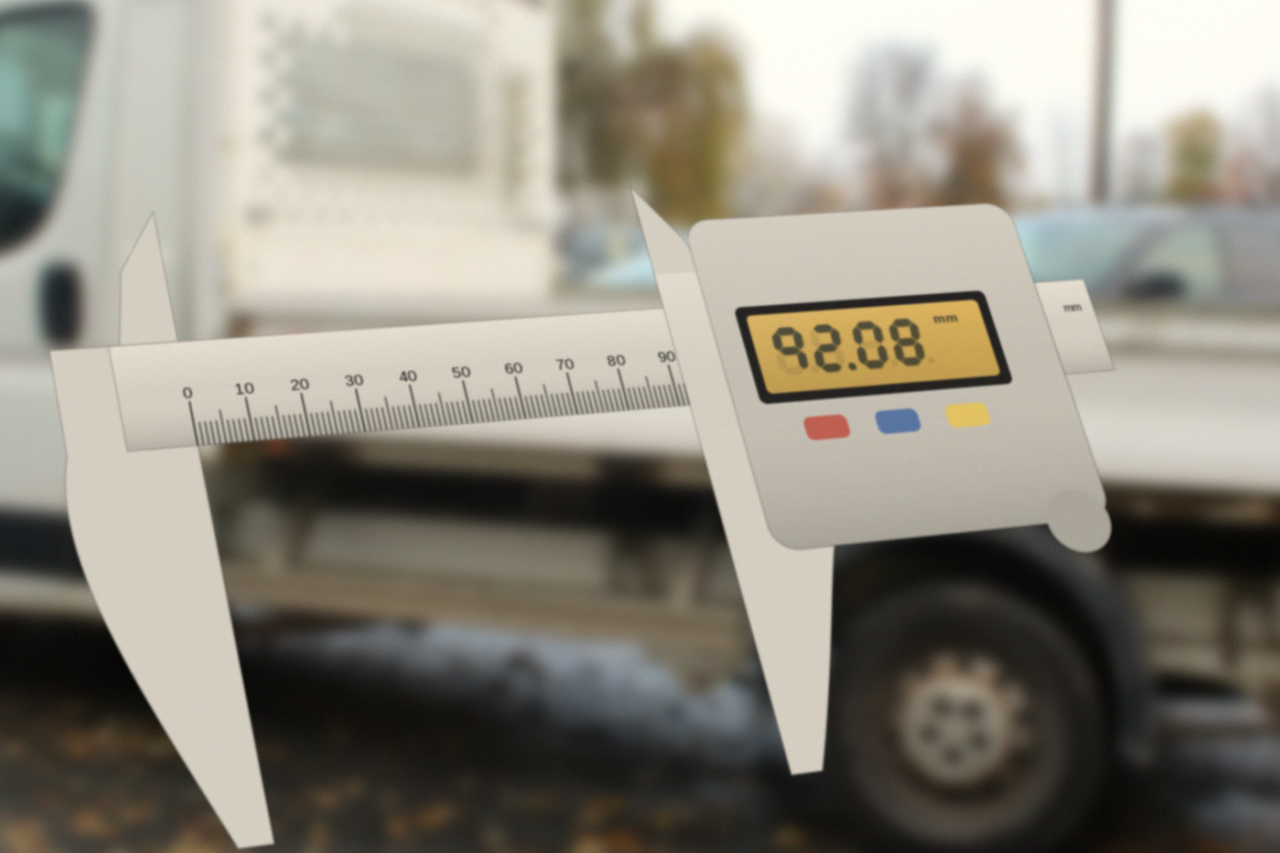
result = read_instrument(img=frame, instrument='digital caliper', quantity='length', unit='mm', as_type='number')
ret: 92.08 mm
